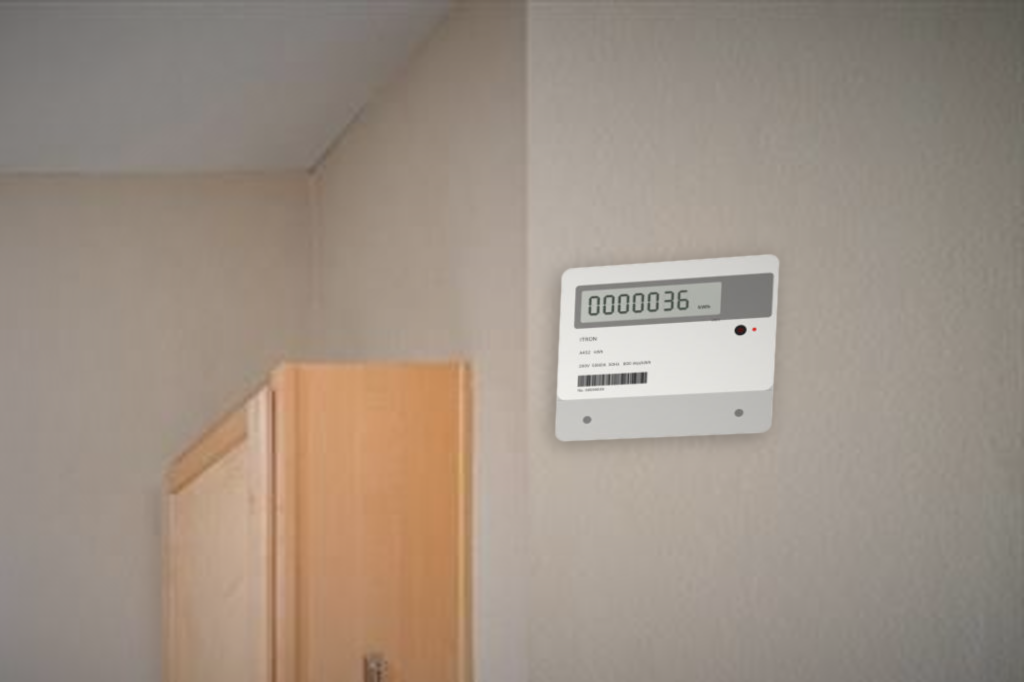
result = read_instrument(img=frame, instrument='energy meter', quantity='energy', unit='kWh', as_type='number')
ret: 36 kWh
